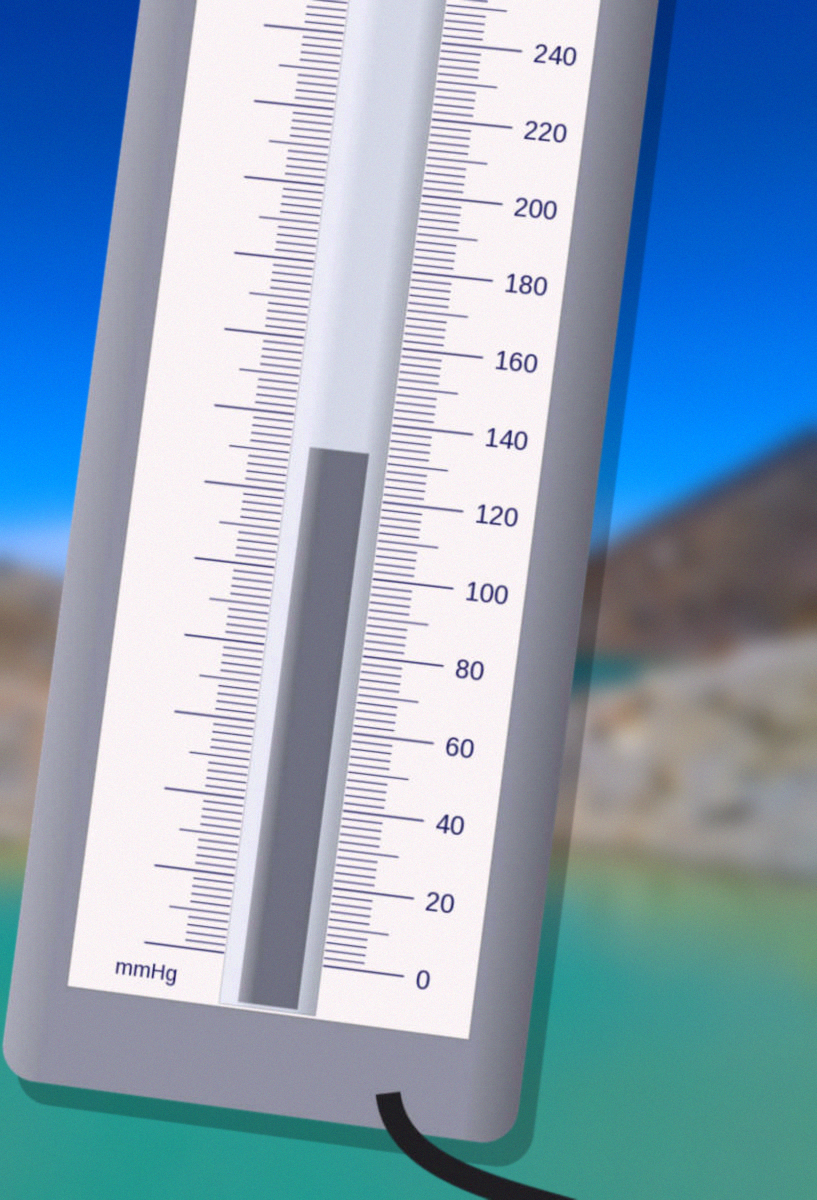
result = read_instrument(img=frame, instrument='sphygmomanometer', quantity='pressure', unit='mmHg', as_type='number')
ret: 132 mmHg
